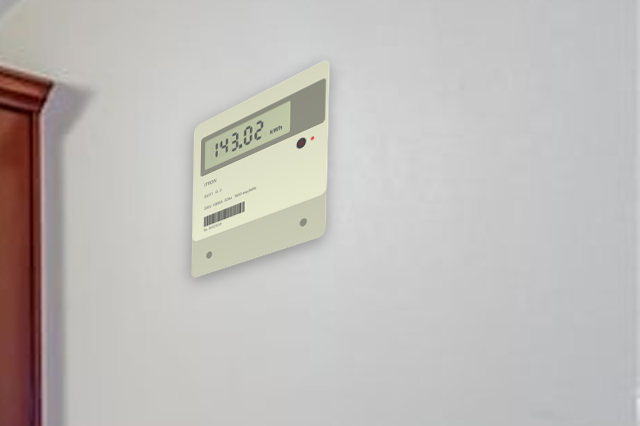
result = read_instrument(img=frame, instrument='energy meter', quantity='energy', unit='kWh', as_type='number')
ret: 143.02 kWh
